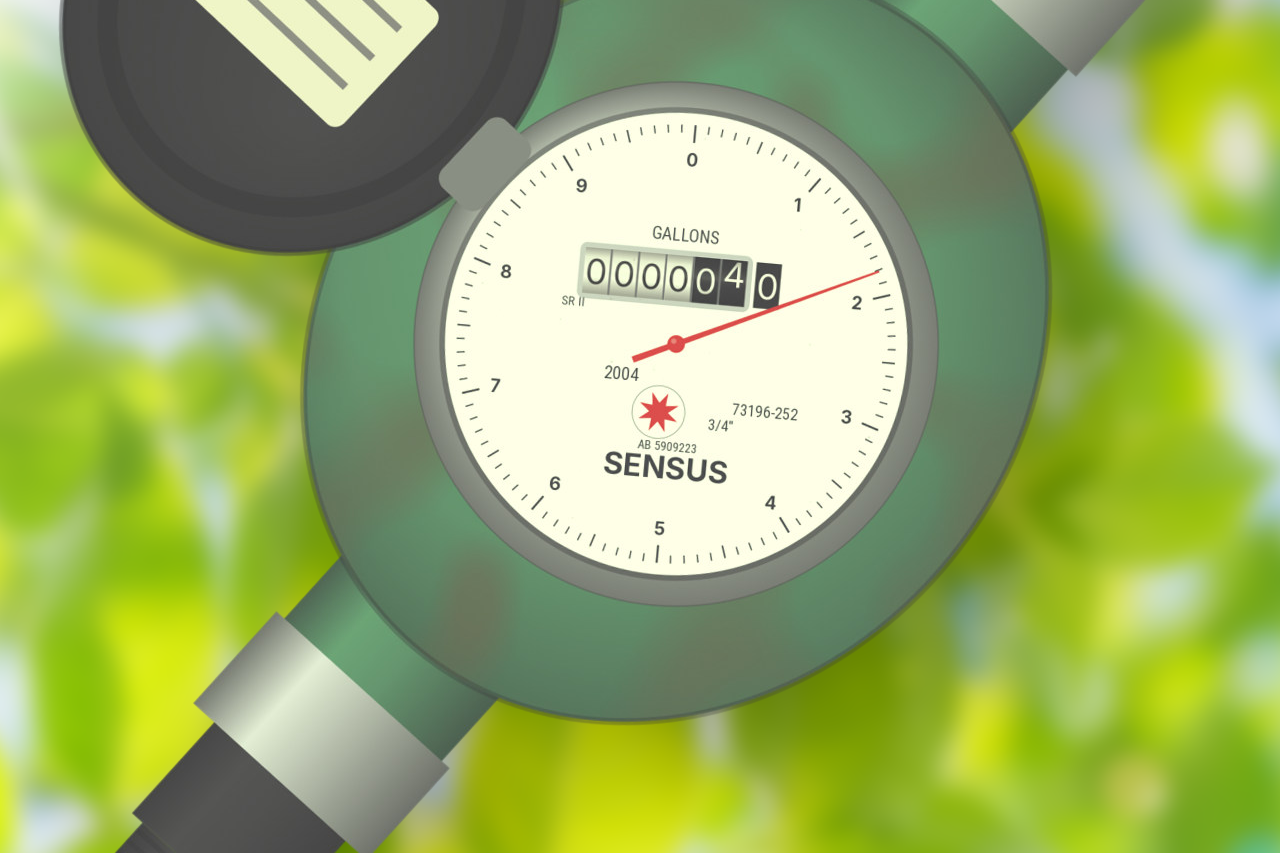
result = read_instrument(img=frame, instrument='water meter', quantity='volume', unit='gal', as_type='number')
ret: 41.8 gal
